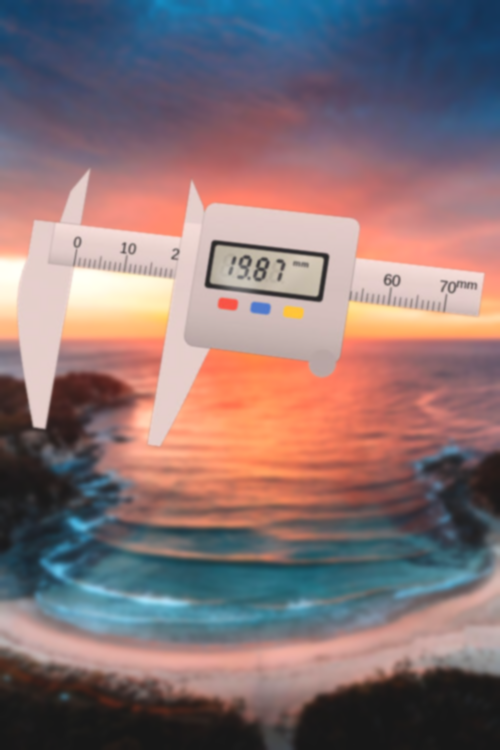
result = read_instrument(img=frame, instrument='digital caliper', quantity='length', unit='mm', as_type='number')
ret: 19.87 mm
